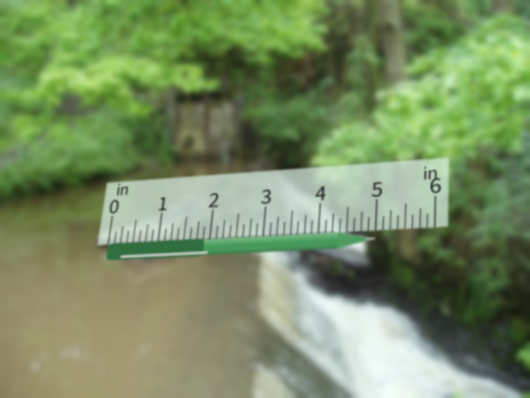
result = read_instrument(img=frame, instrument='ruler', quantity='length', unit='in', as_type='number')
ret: 5 in
